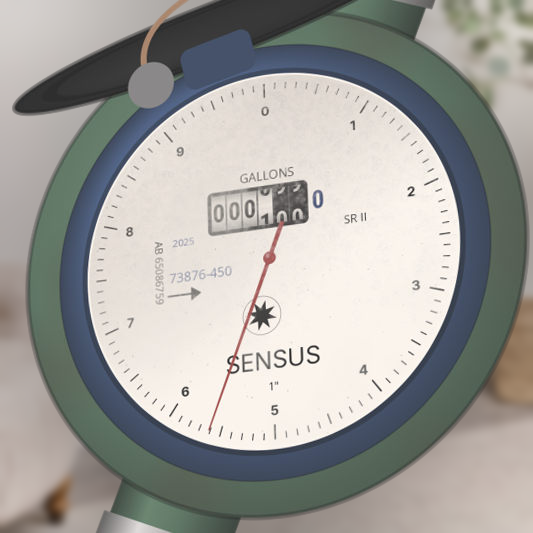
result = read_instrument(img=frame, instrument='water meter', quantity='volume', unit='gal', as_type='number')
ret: 995.6 gal
